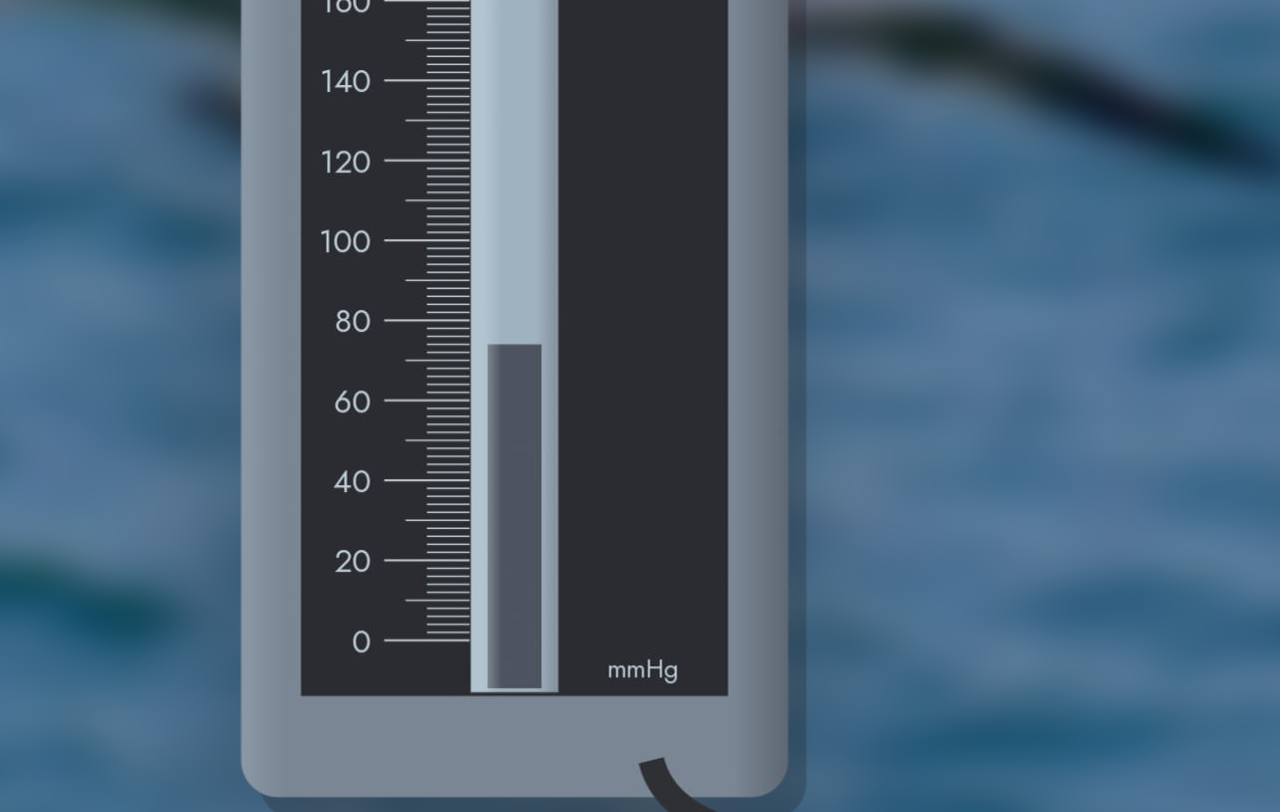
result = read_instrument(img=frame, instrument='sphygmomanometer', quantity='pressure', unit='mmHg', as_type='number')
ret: 74 mmHg
